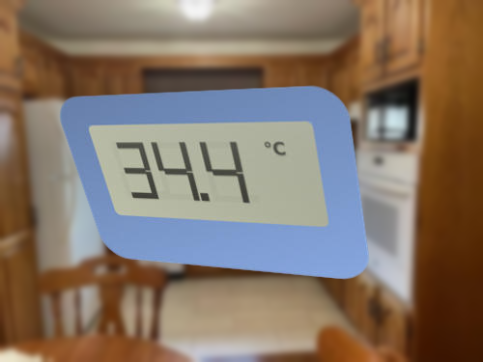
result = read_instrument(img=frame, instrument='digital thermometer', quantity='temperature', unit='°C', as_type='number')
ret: 34.4 °C
